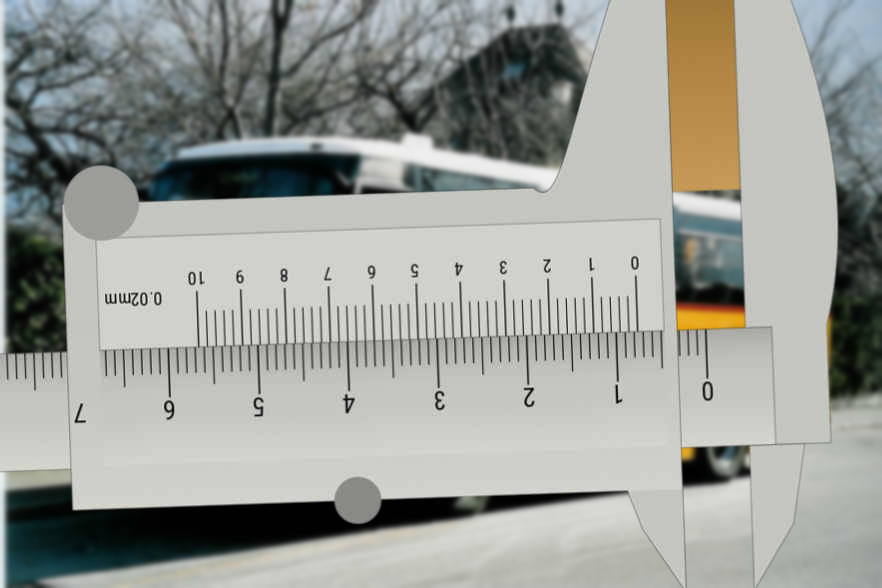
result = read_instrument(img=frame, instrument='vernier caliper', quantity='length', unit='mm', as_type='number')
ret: 7.6 mm
